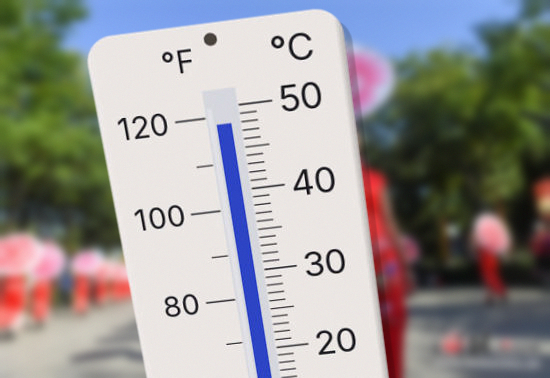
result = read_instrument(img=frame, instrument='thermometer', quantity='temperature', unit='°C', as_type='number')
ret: 48 °C
